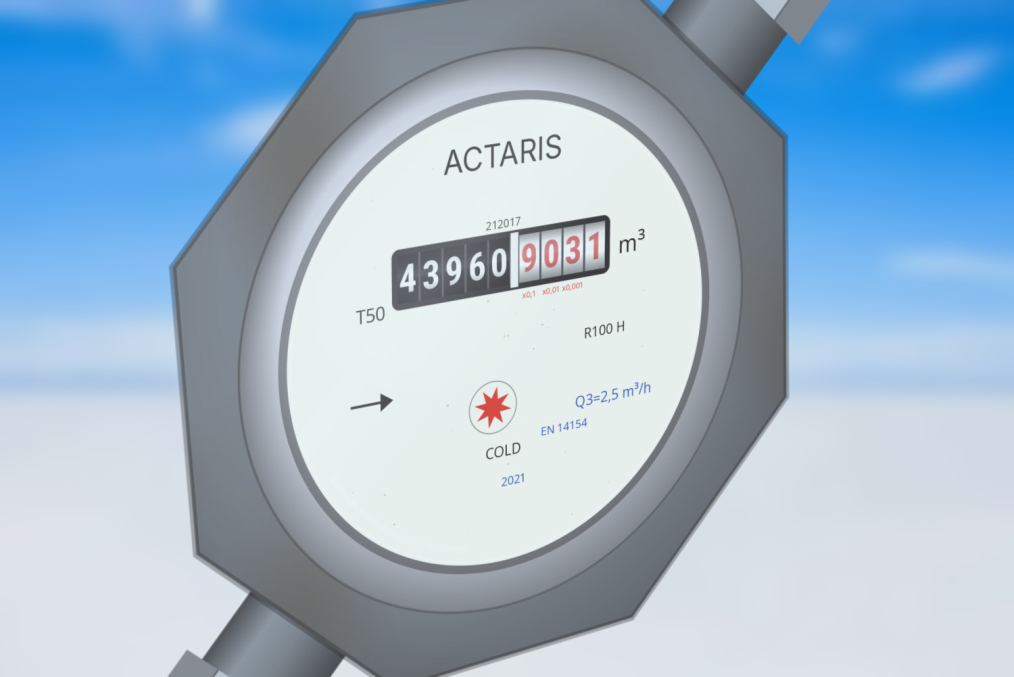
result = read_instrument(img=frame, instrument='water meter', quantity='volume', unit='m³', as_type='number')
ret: 43960.9031 m³
